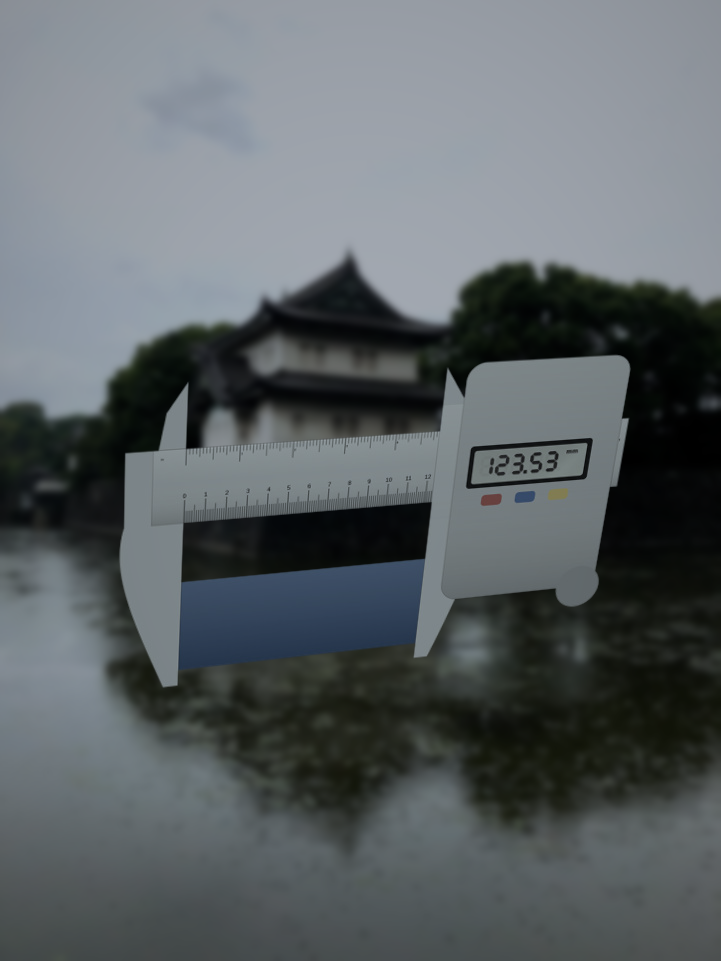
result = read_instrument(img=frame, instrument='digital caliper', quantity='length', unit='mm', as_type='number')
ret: 123.53 mm
